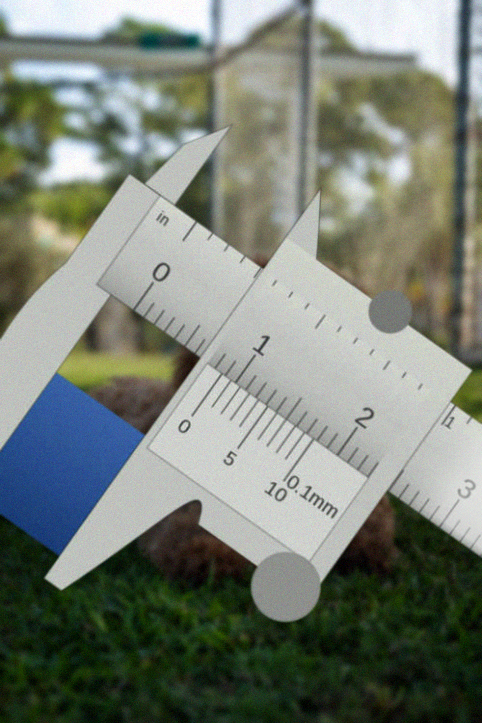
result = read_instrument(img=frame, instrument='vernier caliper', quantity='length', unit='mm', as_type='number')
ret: 8.7 mm
